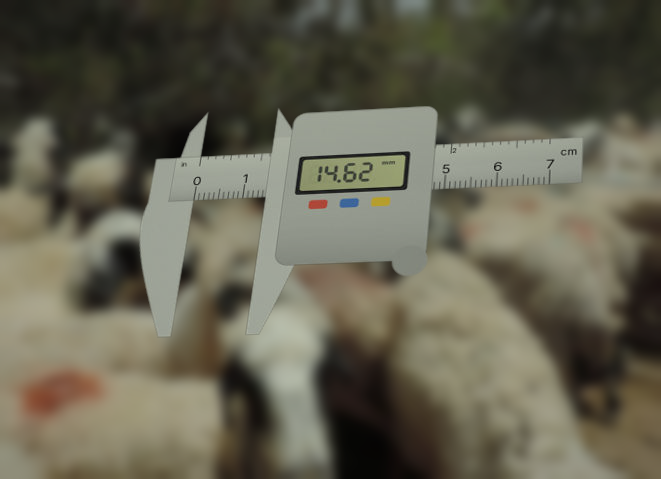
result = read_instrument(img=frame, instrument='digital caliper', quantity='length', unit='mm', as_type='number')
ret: 14.62 mm
